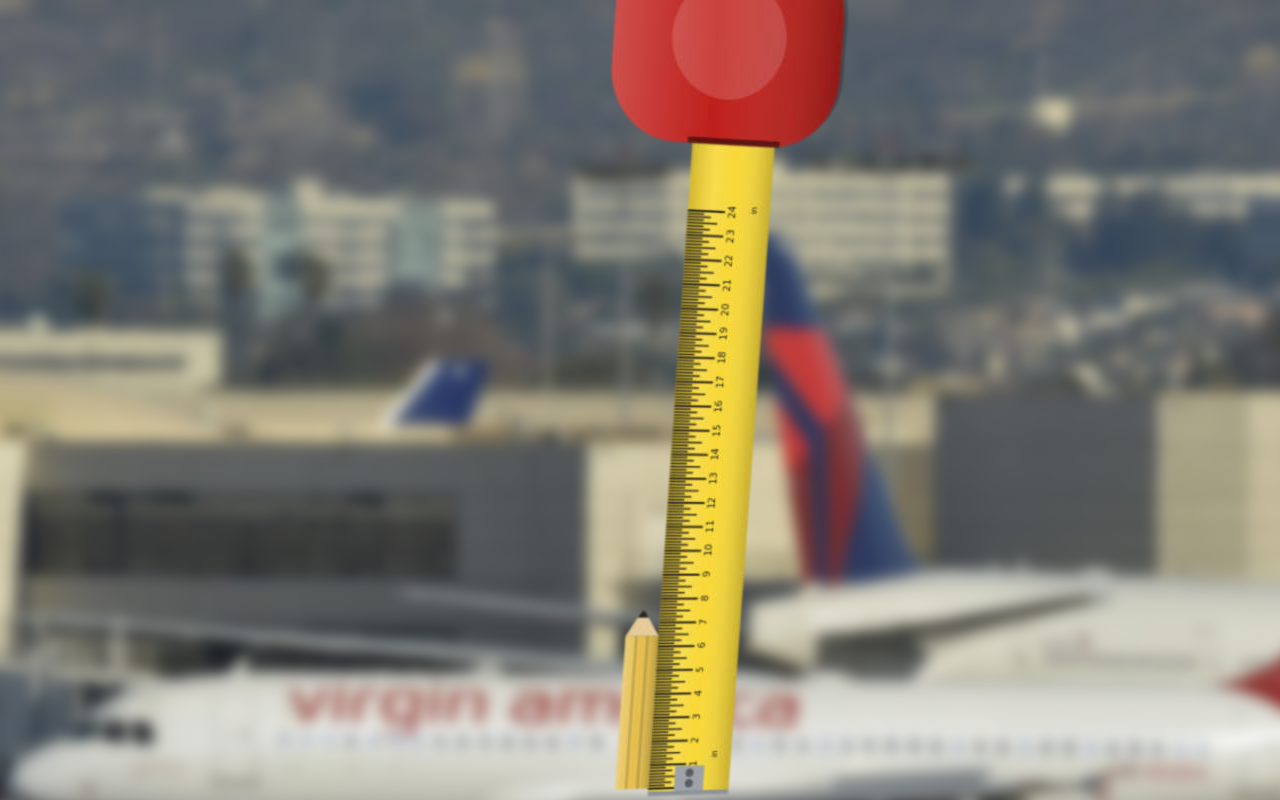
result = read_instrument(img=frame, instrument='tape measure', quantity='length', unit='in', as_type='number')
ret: 7.5 in
